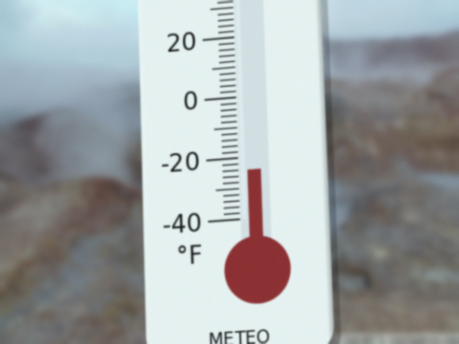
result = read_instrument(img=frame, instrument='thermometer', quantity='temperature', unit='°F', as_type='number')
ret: -24 °F
